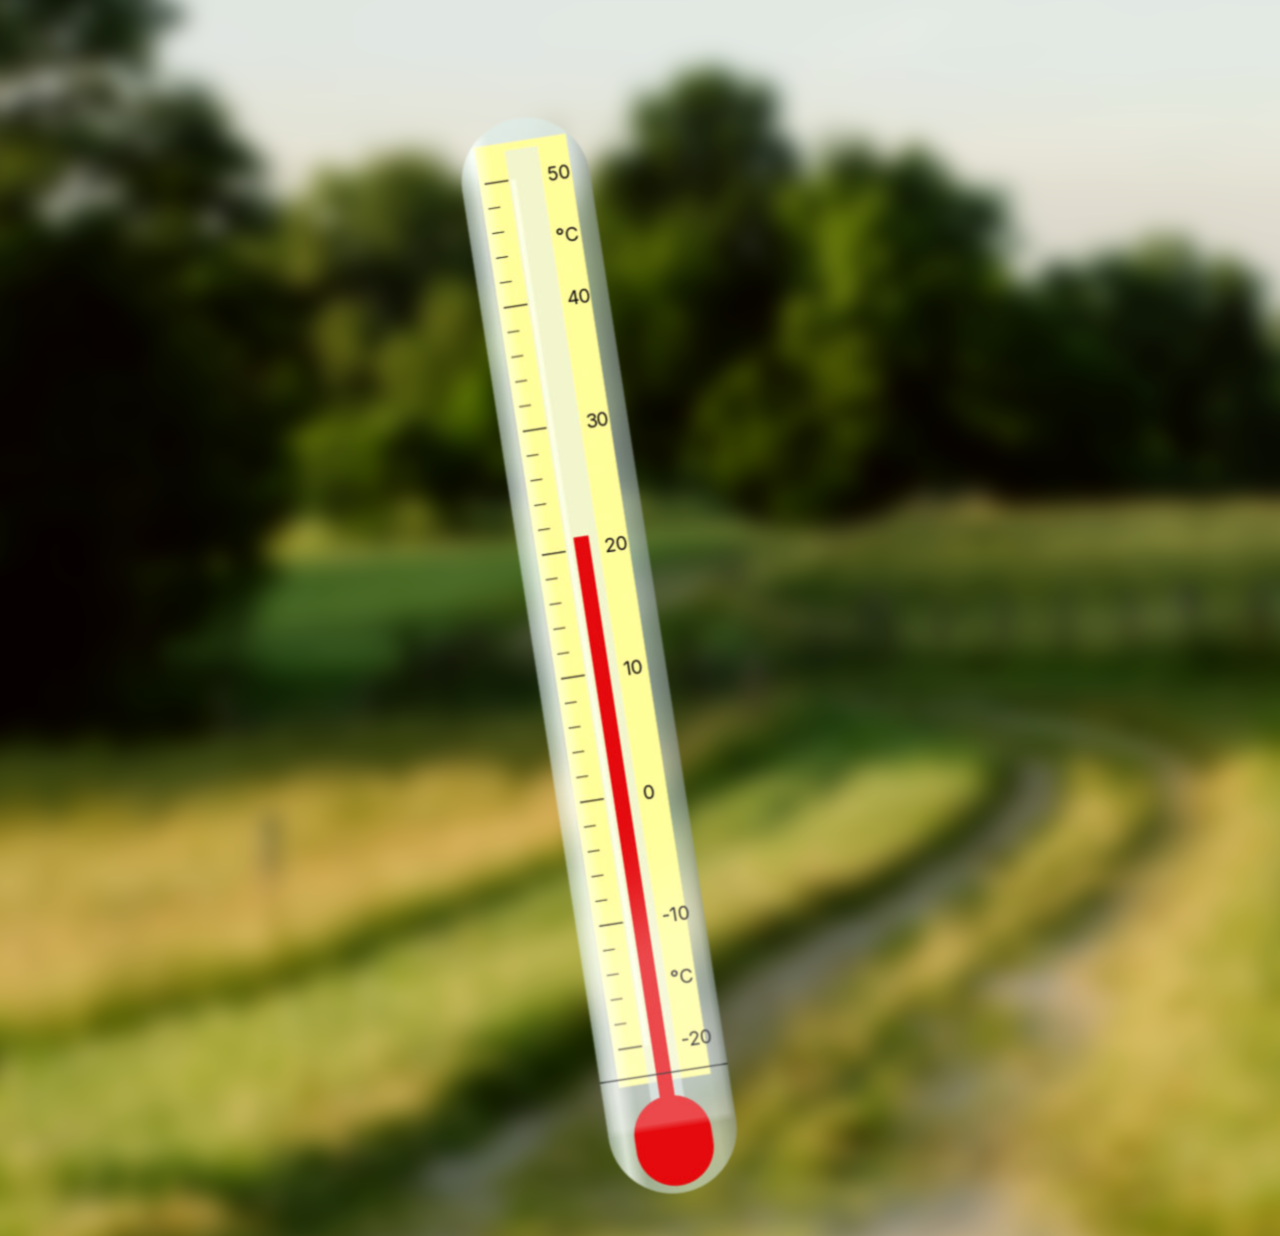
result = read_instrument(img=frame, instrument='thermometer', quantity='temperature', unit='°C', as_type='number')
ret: 21 °C
